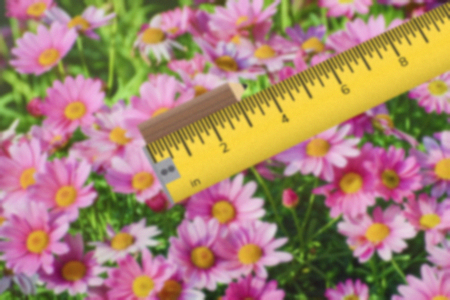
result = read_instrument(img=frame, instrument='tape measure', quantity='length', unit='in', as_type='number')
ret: 3.5 in
